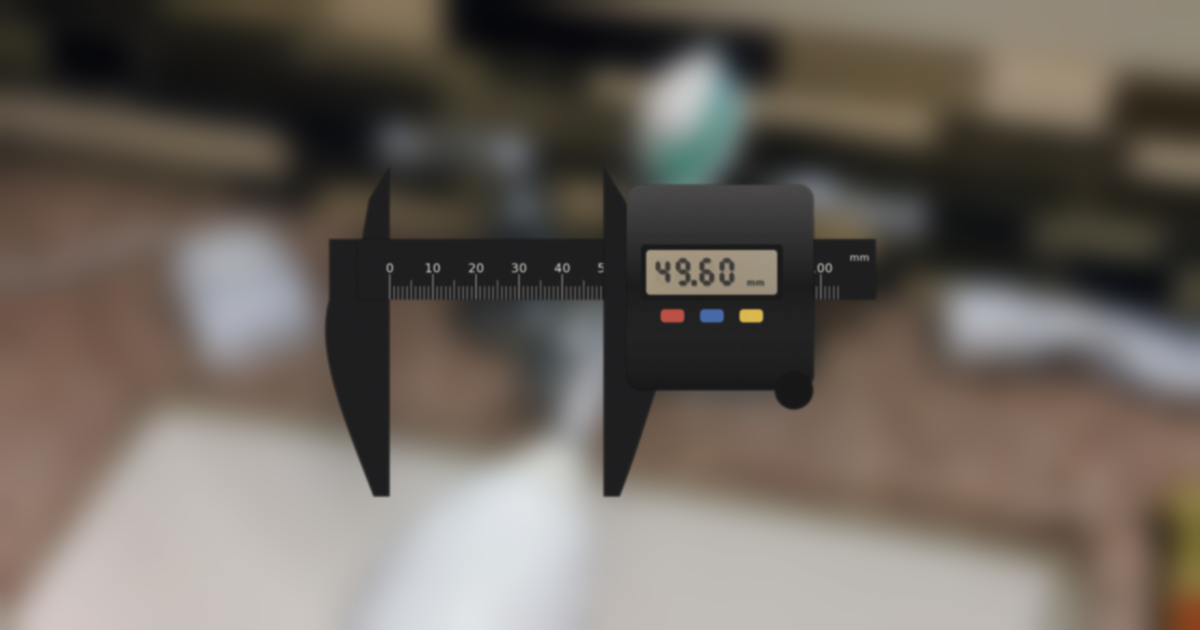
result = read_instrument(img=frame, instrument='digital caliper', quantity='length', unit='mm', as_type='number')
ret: 49.60 mm
